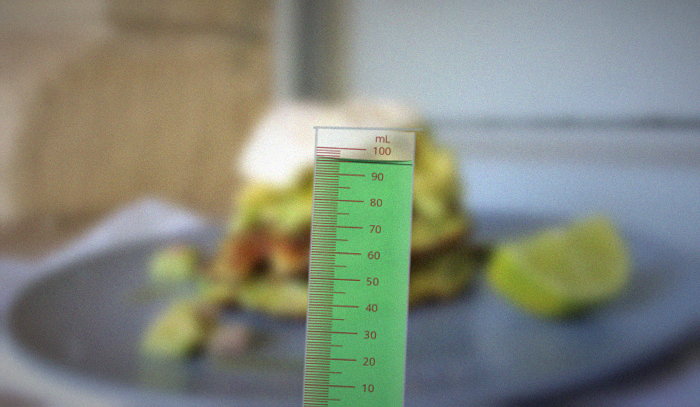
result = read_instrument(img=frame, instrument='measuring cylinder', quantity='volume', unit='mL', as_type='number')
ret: 95 mL
